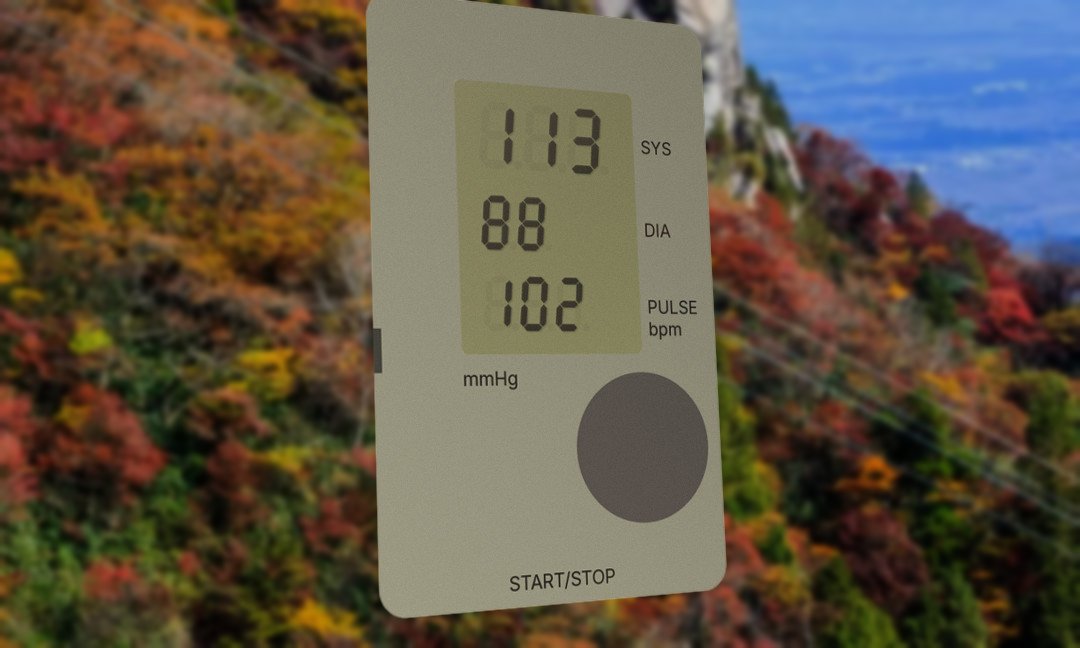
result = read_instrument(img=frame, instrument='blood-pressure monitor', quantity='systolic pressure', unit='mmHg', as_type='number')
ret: 113 mmHg
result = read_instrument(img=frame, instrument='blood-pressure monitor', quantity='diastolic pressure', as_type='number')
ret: 88 mmHg
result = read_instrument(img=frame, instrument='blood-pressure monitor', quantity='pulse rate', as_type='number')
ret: 102 bpm
